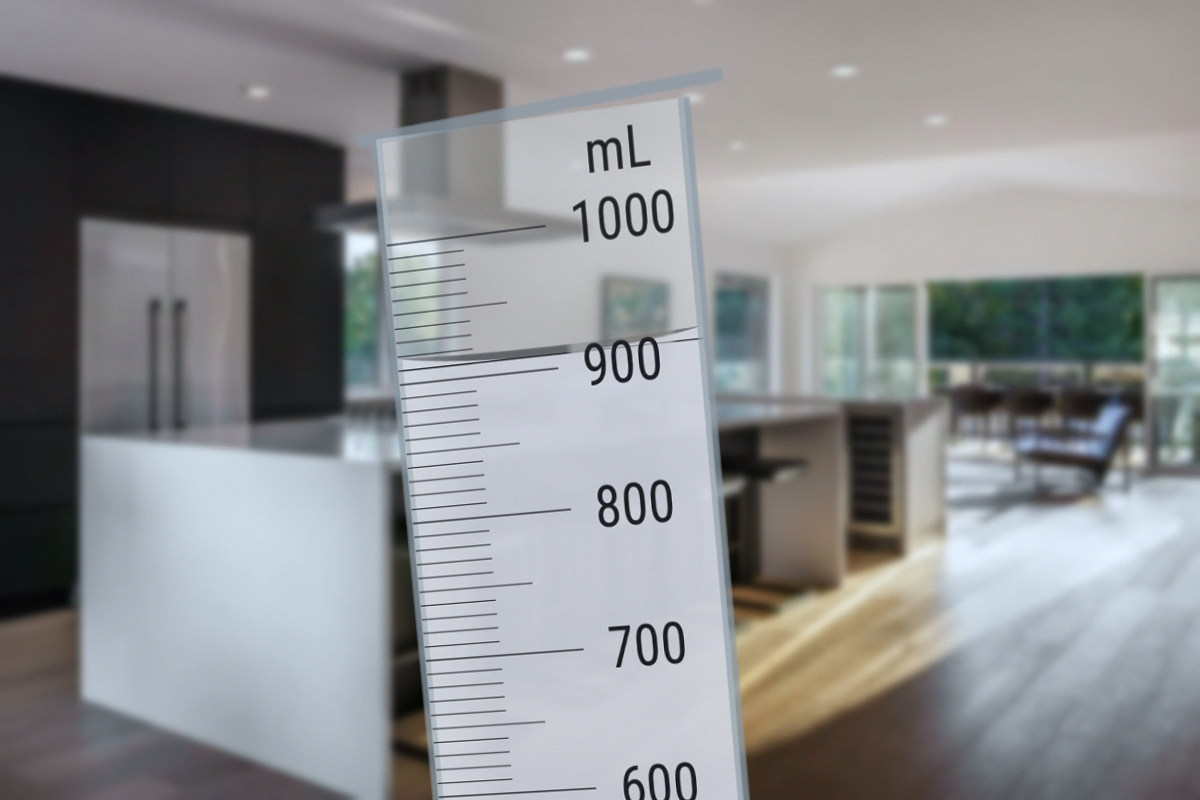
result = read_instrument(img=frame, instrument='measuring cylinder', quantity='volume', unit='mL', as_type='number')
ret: 910 mL
